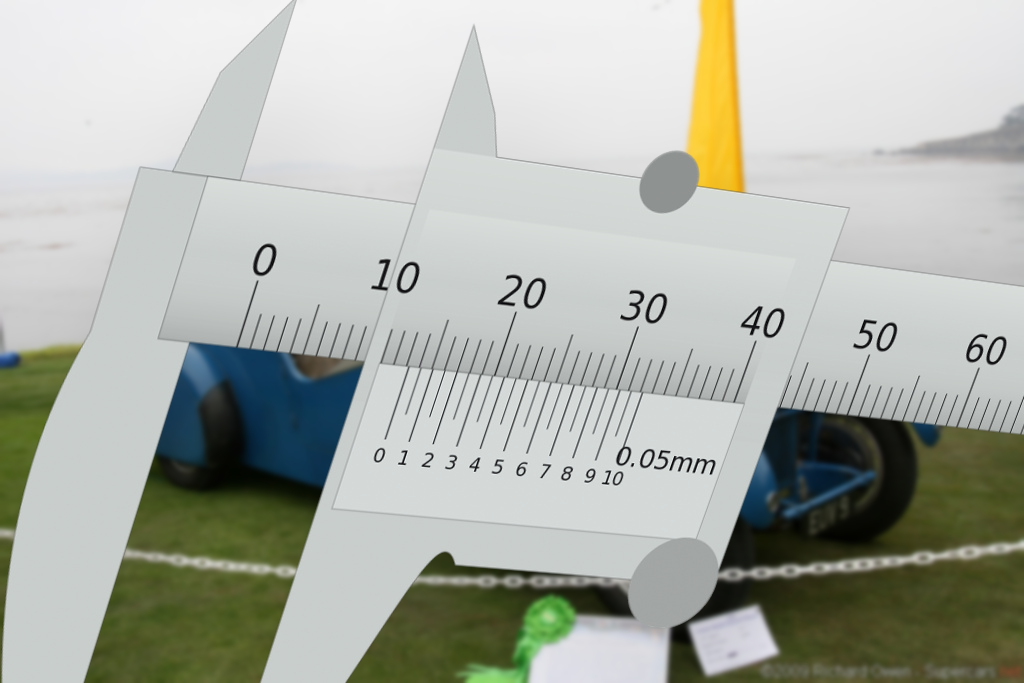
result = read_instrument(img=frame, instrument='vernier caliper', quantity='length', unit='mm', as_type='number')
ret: 13.2 mm
